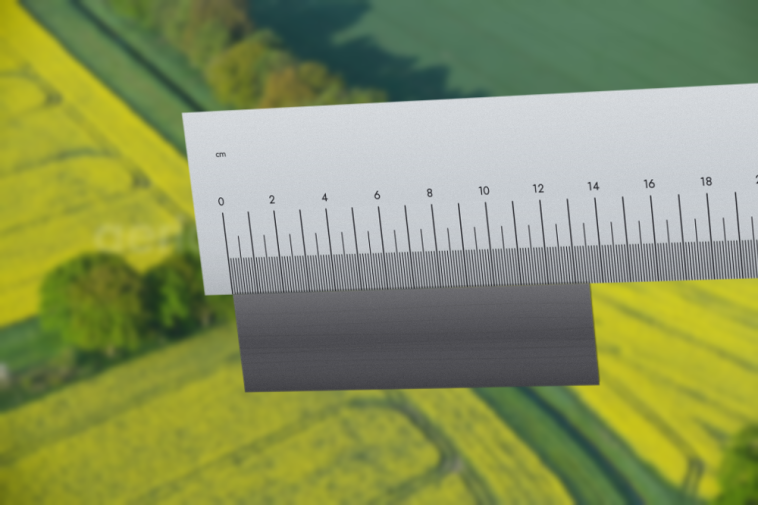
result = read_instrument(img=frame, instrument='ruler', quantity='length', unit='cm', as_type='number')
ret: 13.5 cm
